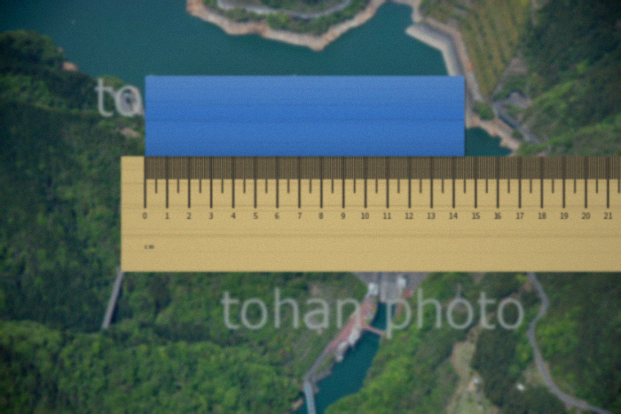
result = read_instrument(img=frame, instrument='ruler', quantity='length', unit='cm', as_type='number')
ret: 14.5 cm
